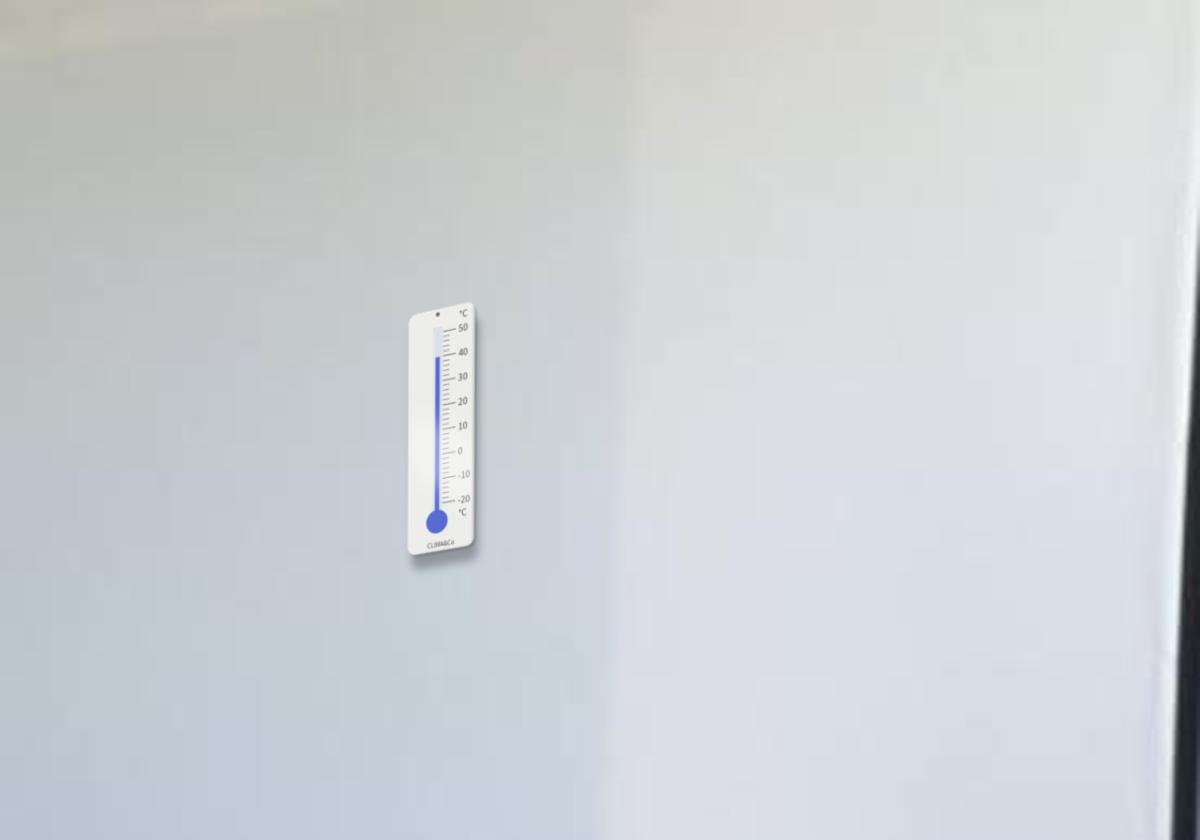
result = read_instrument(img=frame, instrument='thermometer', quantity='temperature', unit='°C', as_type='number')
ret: 40 °C
